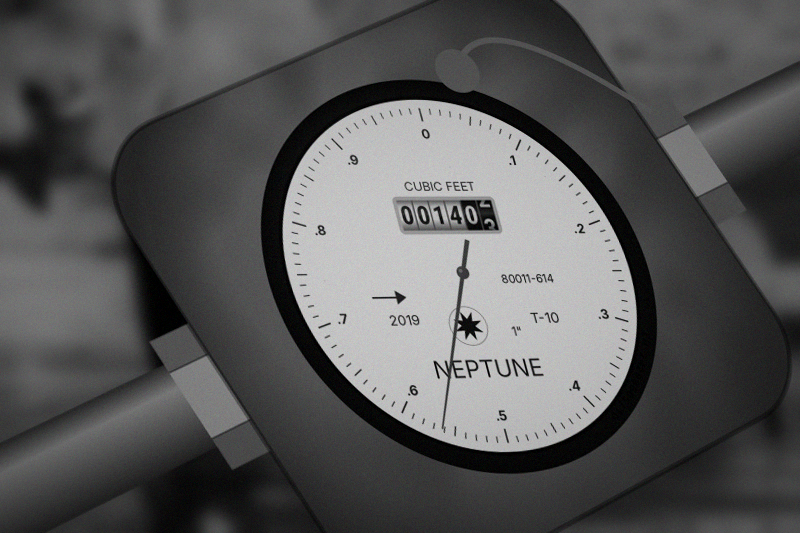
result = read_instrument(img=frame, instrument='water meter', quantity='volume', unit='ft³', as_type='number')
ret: 1402.56 ft³
